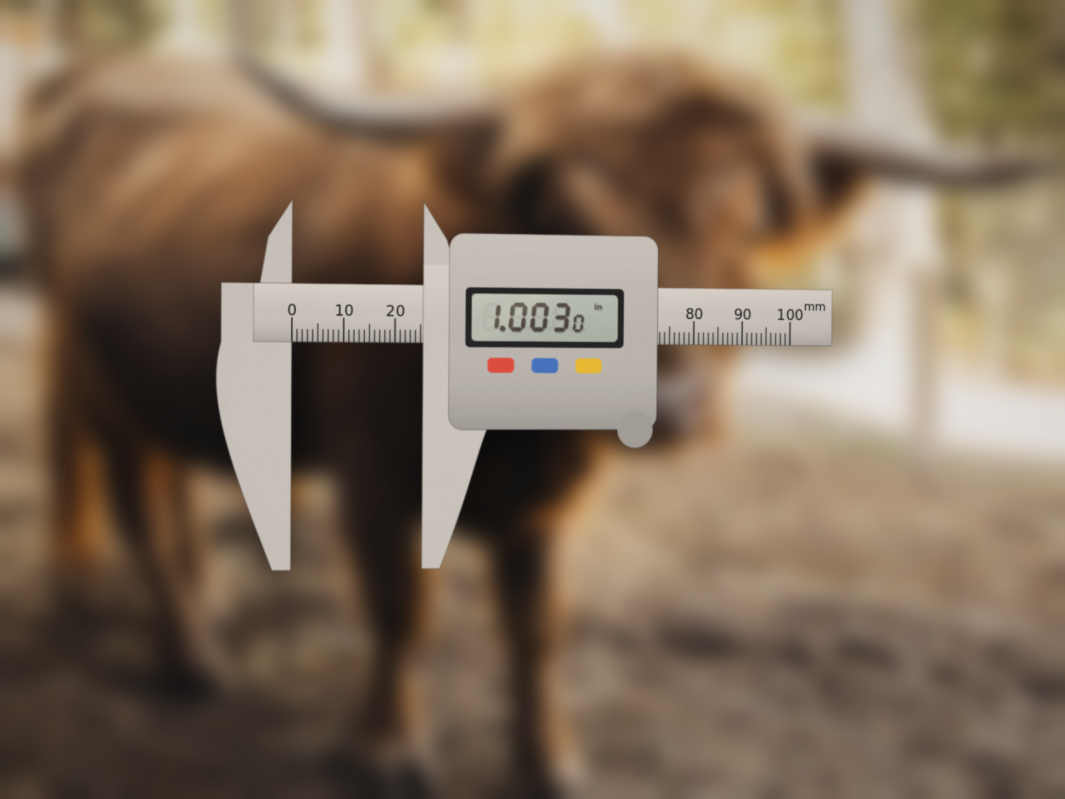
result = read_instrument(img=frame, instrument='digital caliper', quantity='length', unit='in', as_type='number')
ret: 1.0030 in
